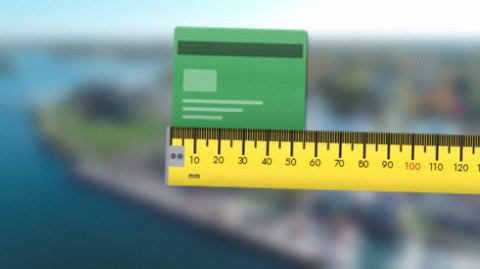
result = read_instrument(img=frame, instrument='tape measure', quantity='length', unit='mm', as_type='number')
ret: 55 mm
